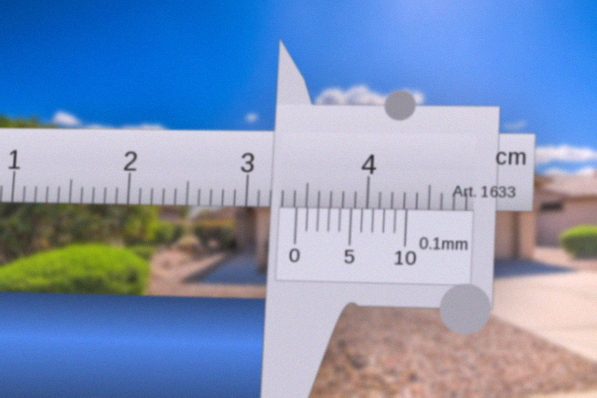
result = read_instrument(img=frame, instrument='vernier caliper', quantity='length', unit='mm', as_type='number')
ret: 34.2 mm
